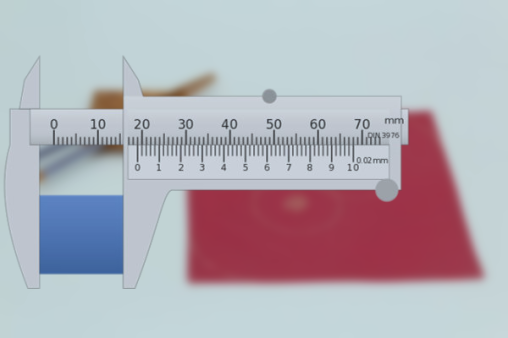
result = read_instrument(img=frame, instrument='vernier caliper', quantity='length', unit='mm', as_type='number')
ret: 19.0 mm
